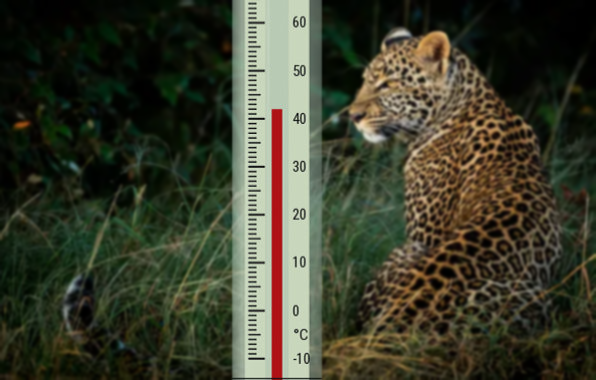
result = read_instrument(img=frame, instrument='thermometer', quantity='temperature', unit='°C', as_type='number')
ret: 42 °C
